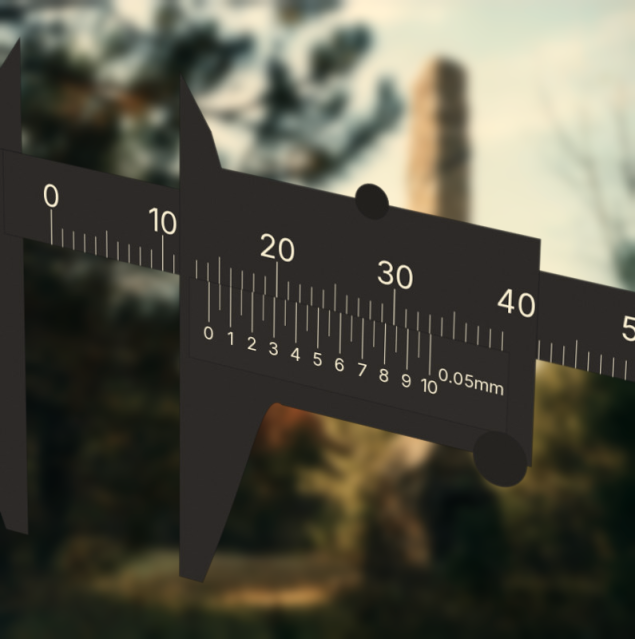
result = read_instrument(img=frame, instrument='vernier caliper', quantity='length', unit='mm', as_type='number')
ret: 14.1 mm
